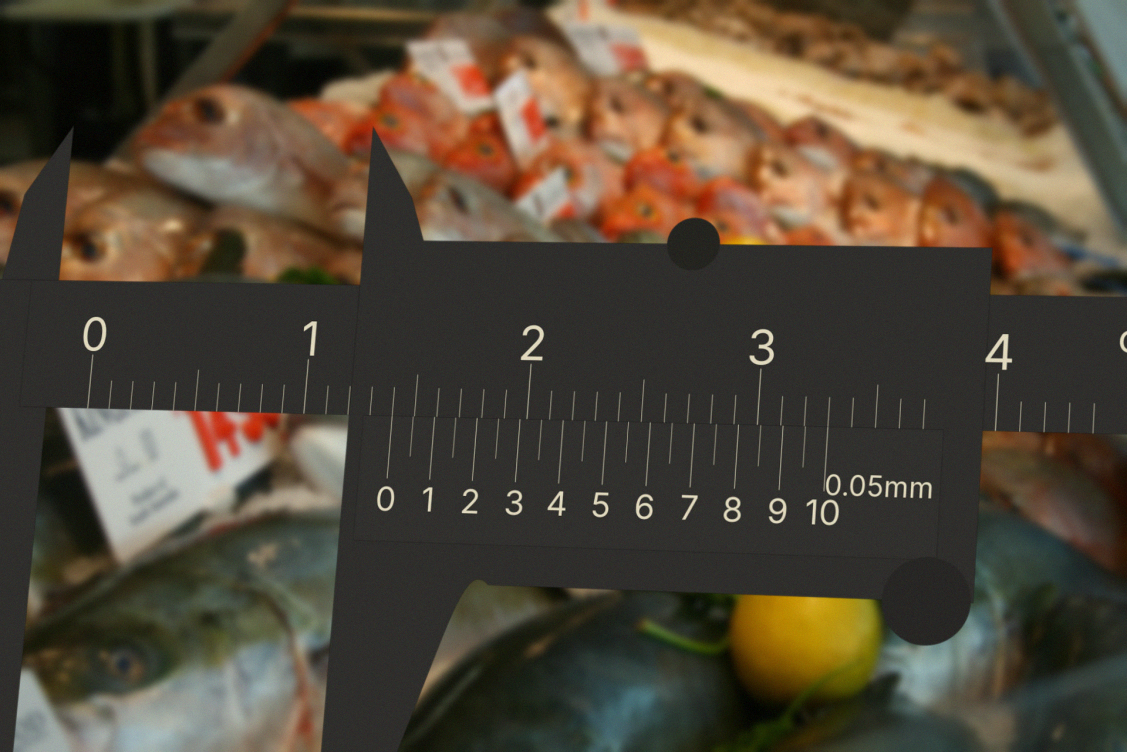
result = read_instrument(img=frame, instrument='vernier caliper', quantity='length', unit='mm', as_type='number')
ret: 14.00 mm
